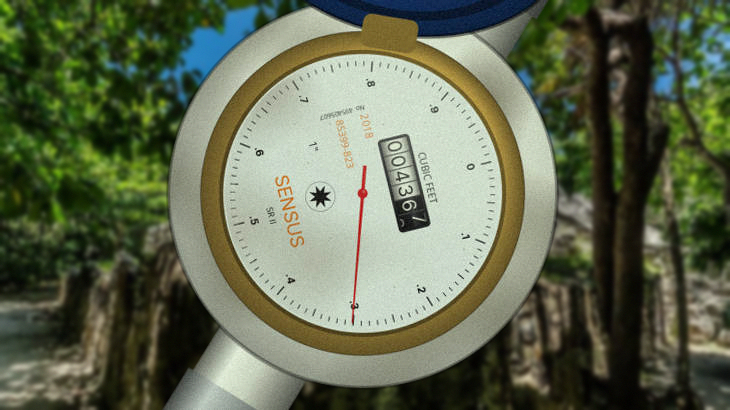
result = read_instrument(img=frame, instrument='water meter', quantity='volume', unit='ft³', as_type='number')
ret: 4367.30 ft³
